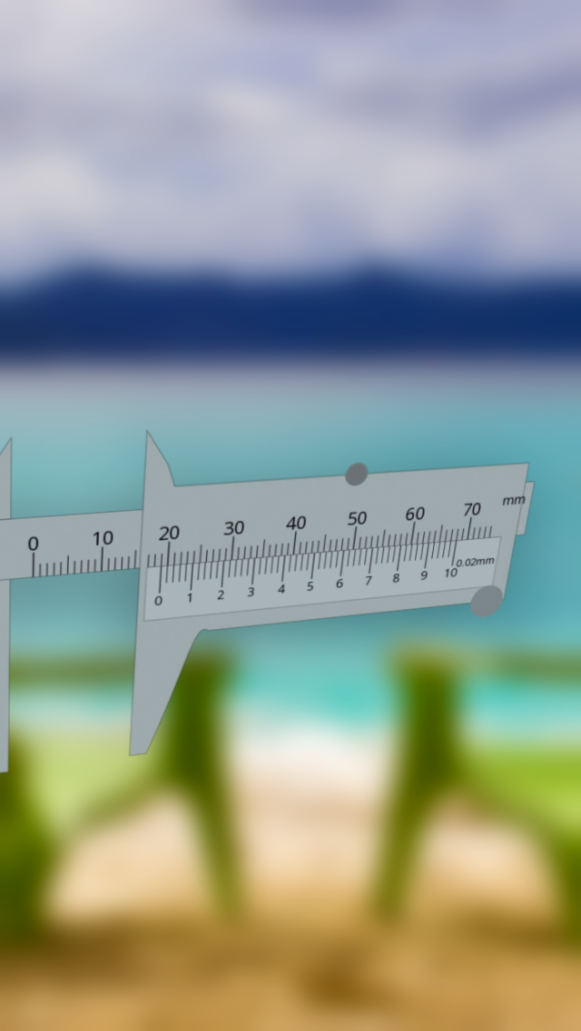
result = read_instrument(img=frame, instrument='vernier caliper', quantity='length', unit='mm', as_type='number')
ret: 19.0 mm
